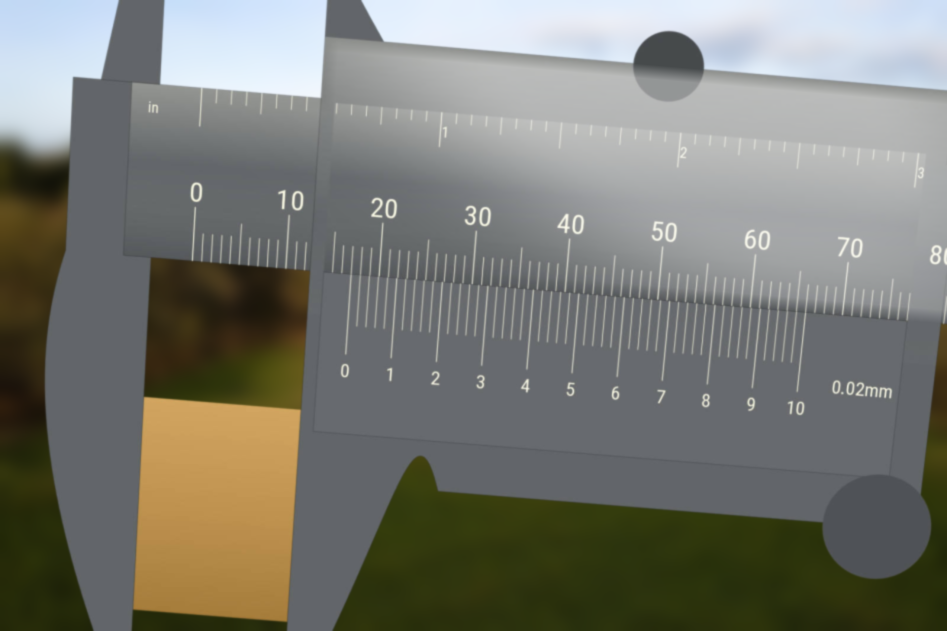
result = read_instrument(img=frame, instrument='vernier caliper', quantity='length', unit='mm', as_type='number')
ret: 17.0 mm
